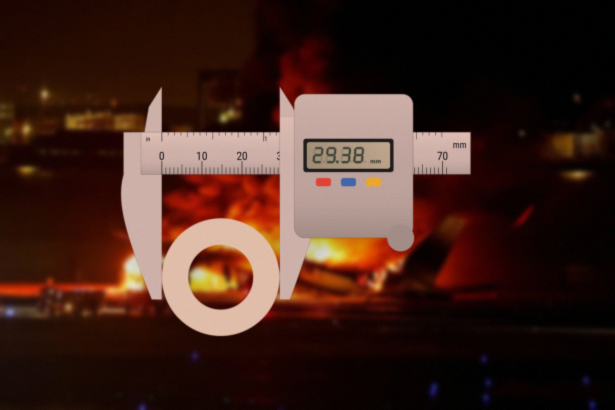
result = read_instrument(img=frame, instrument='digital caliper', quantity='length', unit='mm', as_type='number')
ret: 29.38 mm
